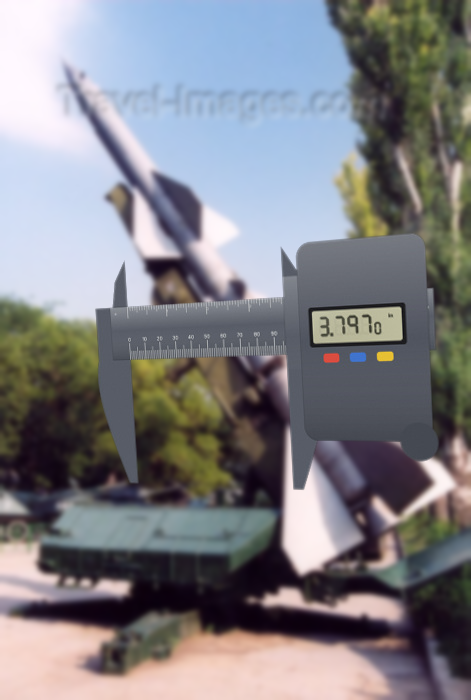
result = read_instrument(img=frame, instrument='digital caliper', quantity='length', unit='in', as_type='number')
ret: 3.7970 in
